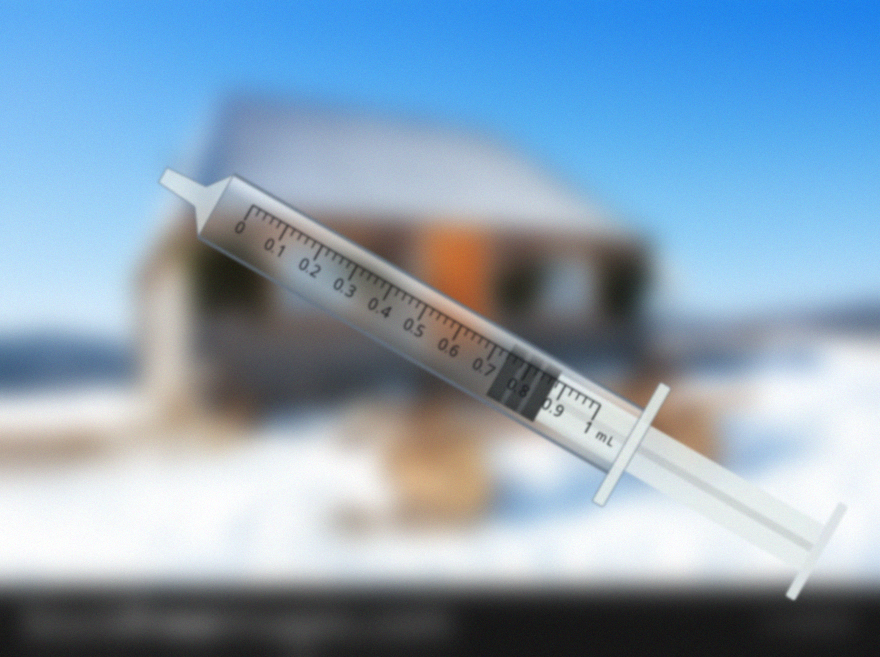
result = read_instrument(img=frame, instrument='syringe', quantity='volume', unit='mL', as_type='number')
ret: 0.74 mL
